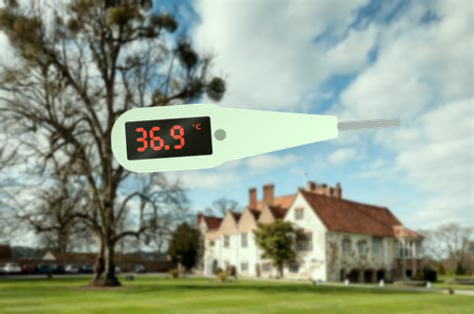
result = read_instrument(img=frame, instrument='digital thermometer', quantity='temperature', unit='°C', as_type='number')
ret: 36.9 °C
